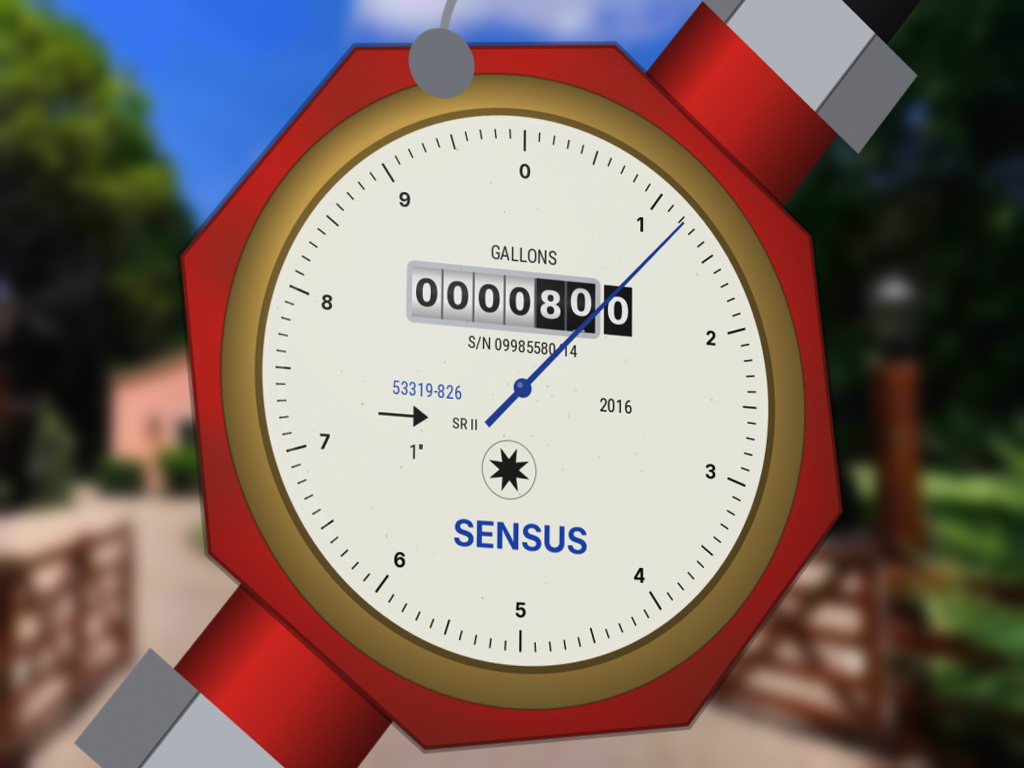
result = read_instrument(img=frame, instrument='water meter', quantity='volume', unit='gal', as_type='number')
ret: 801.2 gal
